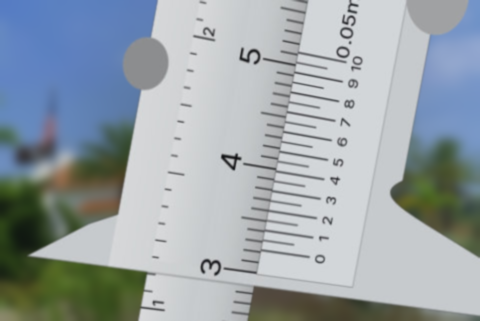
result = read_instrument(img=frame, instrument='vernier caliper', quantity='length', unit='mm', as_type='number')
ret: 32.2 mm
